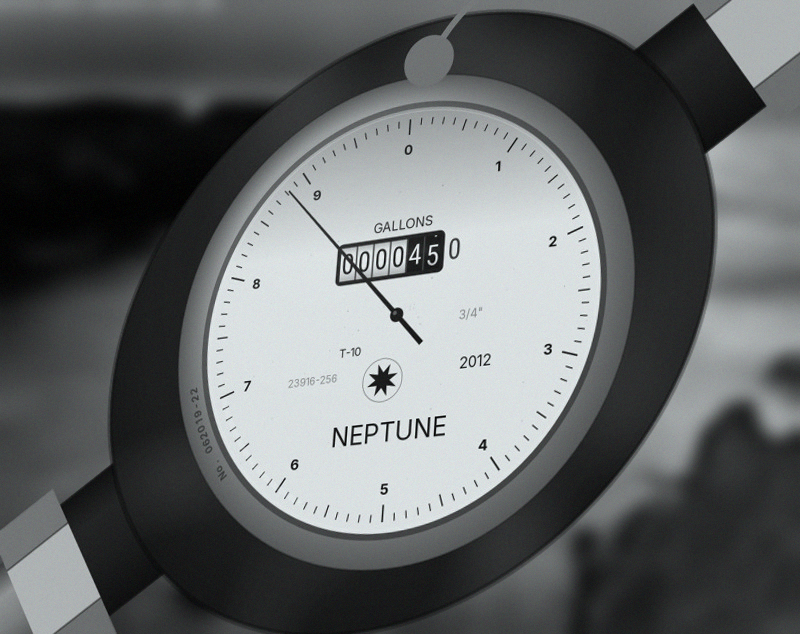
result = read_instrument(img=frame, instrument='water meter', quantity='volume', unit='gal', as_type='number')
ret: 448.8 gal
